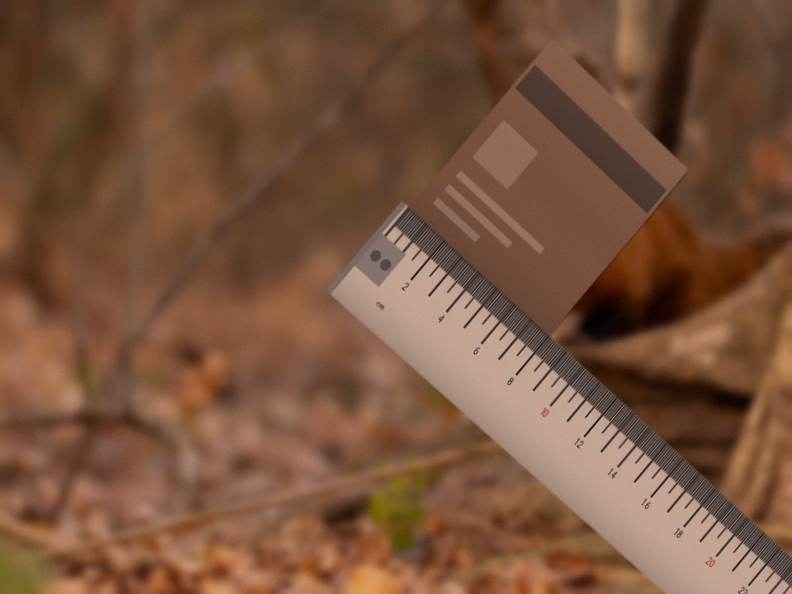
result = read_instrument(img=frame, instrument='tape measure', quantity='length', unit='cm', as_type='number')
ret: 8 cm
